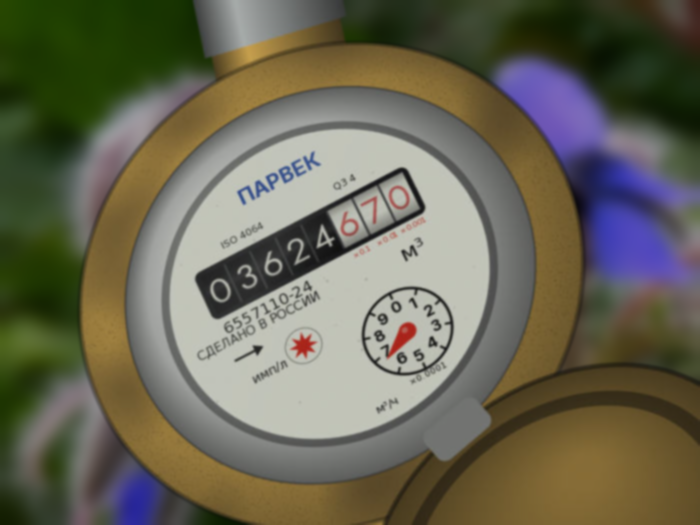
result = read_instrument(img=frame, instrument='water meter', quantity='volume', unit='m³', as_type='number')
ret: 3624.6706 m³
